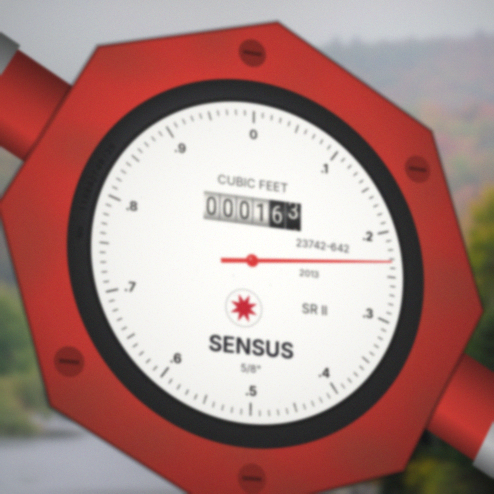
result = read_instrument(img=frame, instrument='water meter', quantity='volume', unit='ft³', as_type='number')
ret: 163.23 ft³
